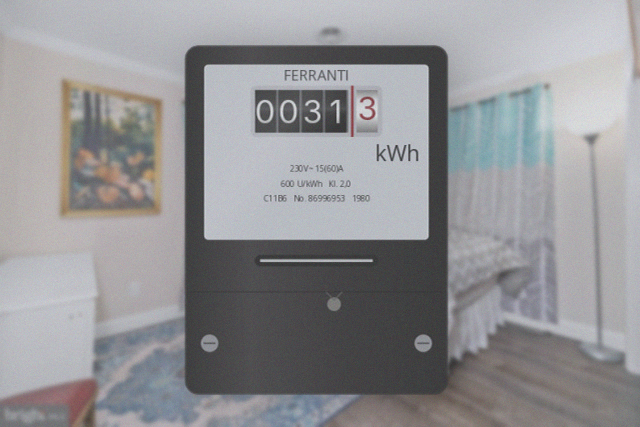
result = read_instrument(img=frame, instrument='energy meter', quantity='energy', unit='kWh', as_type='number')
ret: 31.3 kWh
